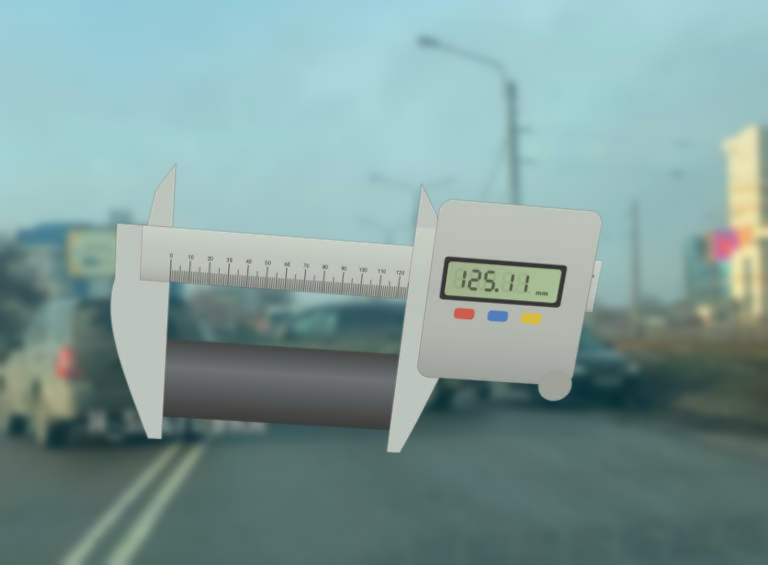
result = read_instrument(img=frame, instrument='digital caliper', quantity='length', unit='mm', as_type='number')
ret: 125.11 mm
